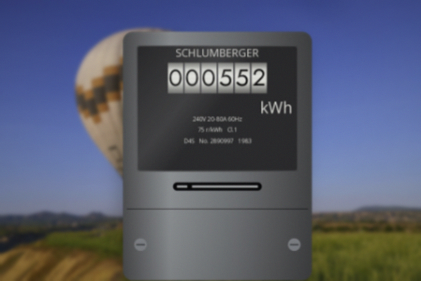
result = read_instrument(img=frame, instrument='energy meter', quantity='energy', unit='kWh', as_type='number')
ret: 552 kWh
